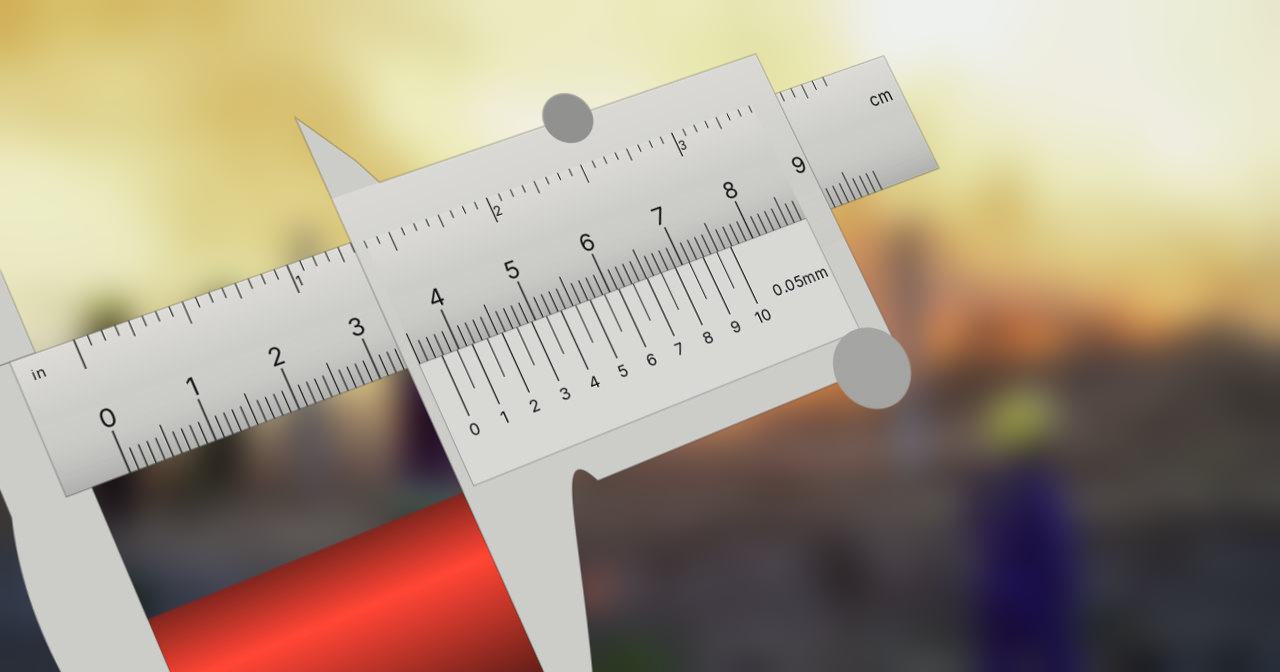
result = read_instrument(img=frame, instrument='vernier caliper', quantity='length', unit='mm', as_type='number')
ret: 37.8 mm
